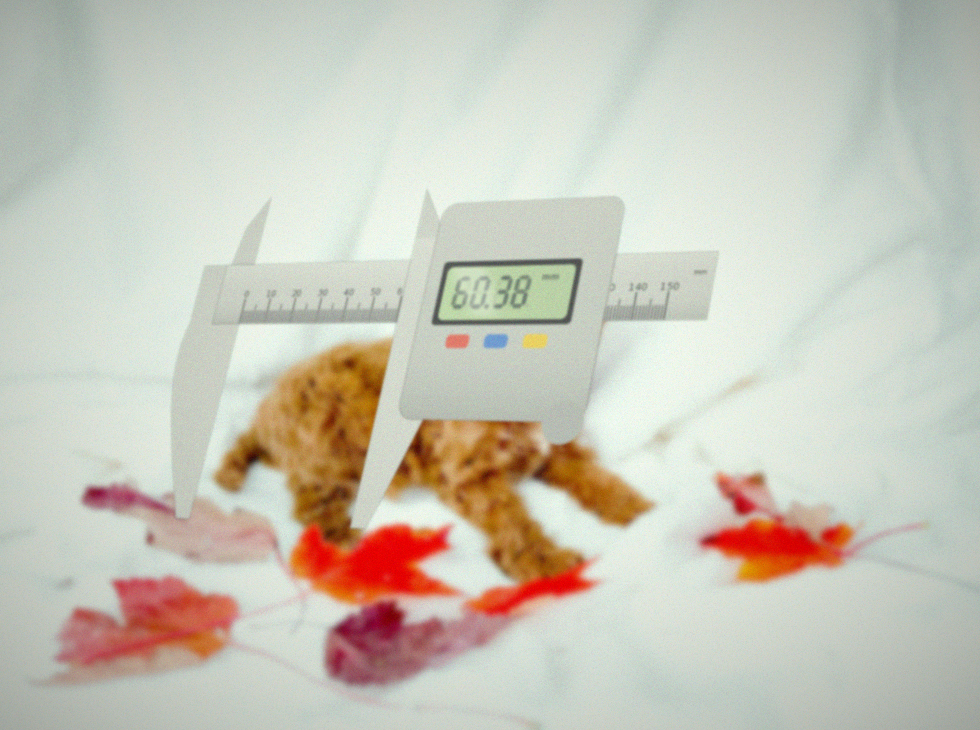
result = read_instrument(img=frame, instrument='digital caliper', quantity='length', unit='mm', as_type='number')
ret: 60.38 mm
